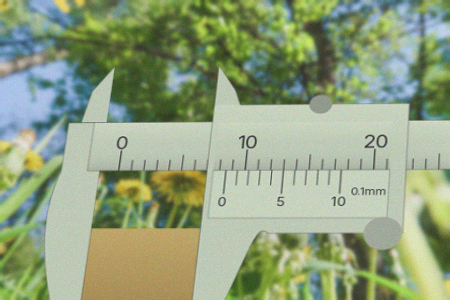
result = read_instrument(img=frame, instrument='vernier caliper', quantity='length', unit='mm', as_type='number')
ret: 8.5 mm
